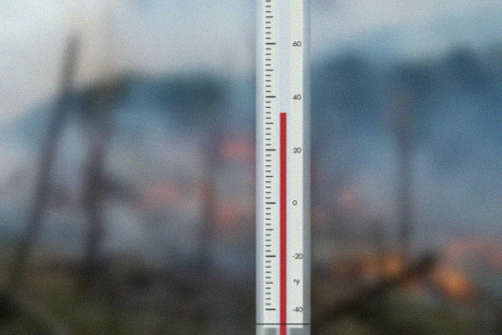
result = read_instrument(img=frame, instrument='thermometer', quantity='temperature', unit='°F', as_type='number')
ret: 34 °F
